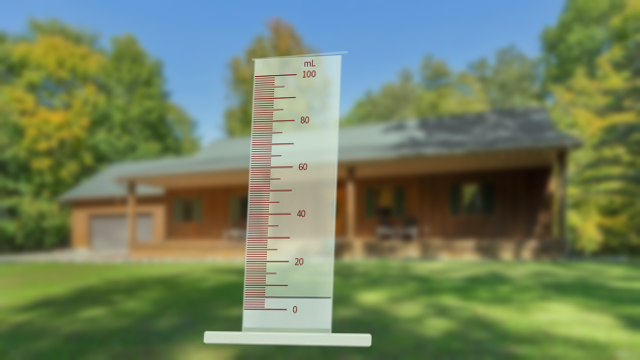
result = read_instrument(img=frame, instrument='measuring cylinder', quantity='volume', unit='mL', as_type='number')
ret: 5 mL
